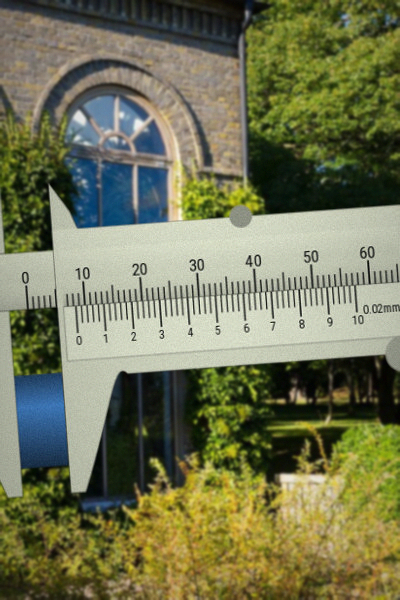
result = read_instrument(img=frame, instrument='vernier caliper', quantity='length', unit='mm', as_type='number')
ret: 8.4 mm
